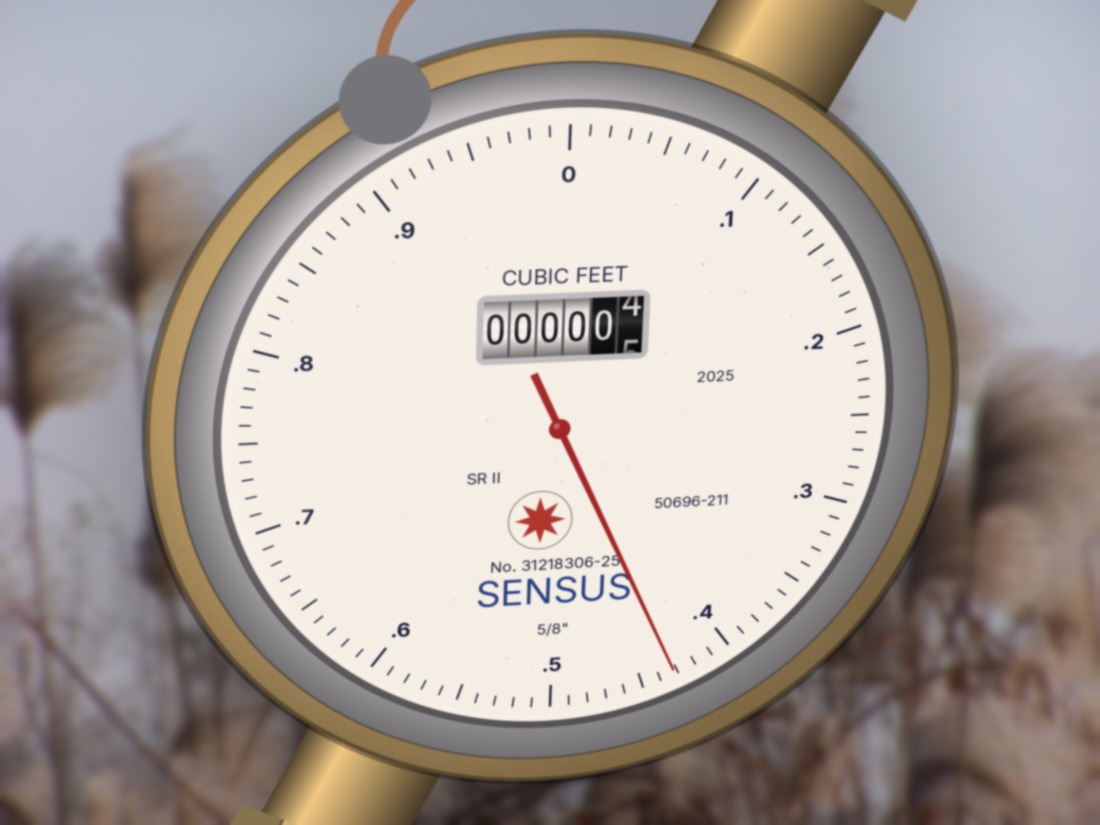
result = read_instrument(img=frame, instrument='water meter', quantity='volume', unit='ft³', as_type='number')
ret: 4.43 ft³
